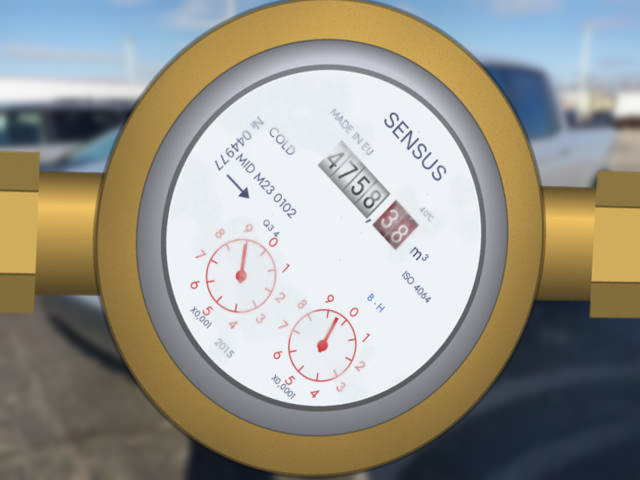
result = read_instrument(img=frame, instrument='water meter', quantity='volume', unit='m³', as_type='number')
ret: 4758.3789 m³
